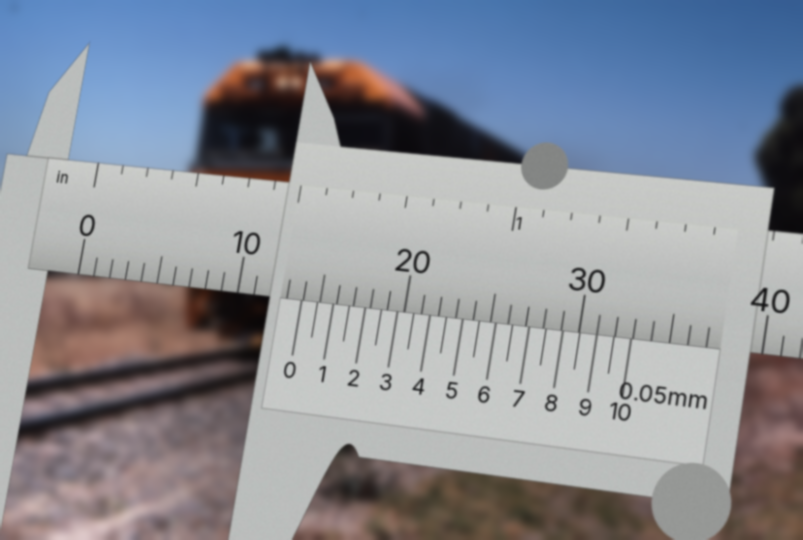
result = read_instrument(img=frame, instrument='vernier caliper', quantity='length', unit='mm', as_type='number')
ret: 13.9 mm
